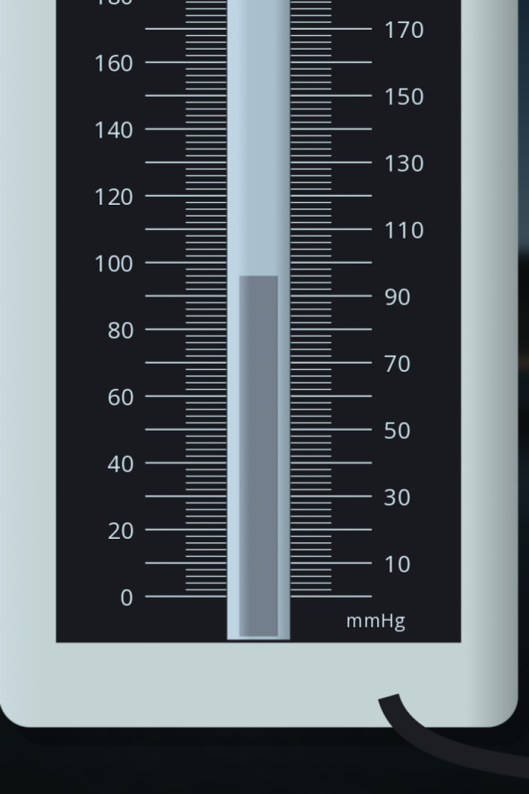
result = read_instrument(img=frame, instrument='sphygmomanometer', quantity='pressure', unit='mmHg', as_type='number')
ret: 96 mmHg
